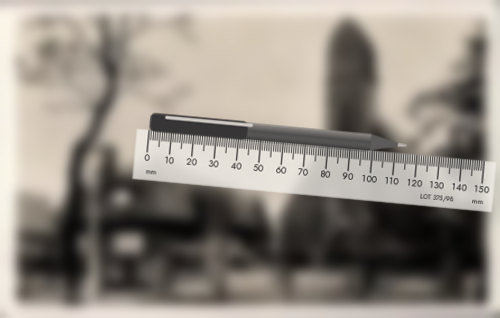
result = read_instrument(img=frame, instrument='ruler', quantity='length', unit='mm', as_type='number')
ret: 115 mm
